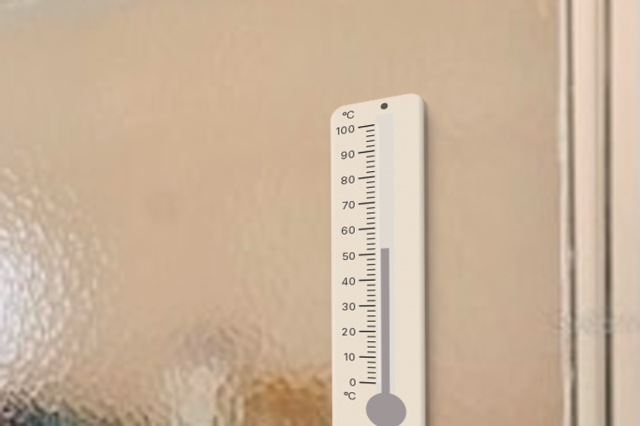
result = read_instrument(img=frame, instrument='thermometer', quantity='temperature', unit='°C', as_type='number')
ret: 52 °C
